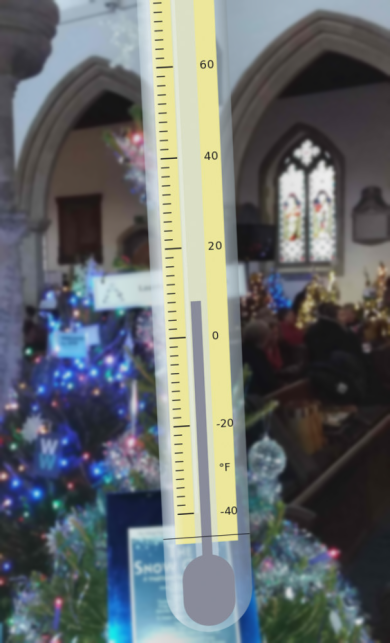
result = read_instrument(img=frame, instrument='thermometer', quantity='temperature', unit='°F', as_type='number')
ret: 8 °F
